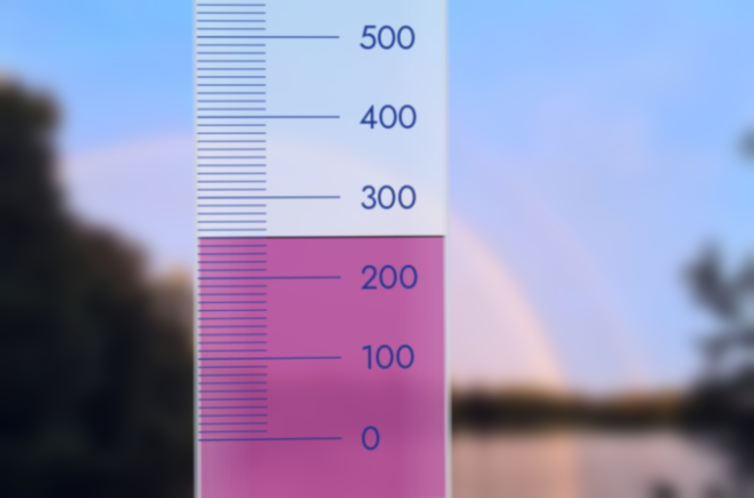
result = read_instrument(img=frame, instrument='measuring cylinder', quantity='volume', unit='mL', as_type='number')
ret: 250 mL
